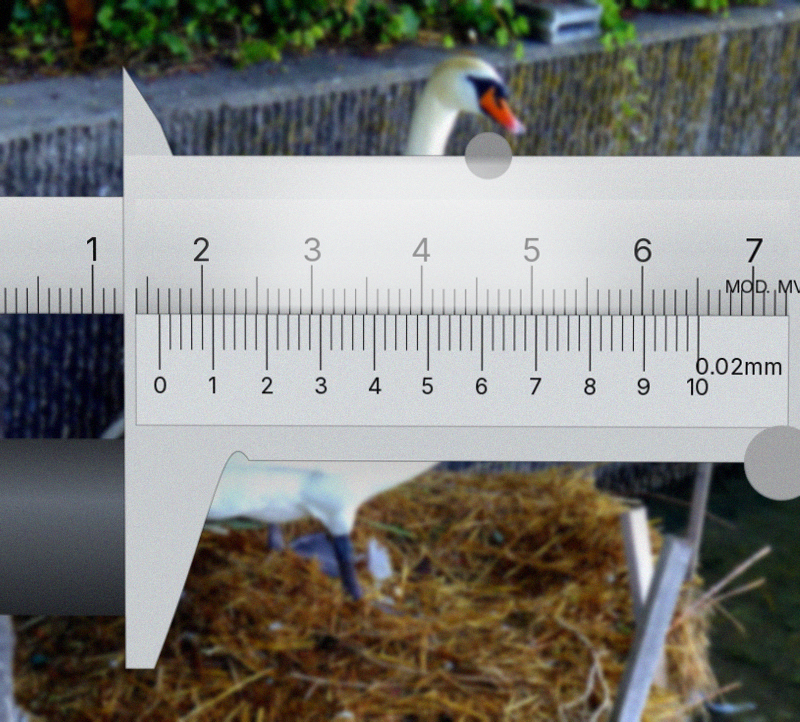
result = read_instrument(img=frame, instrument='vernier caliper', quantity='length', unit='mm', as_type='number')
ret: 16.1 mm
